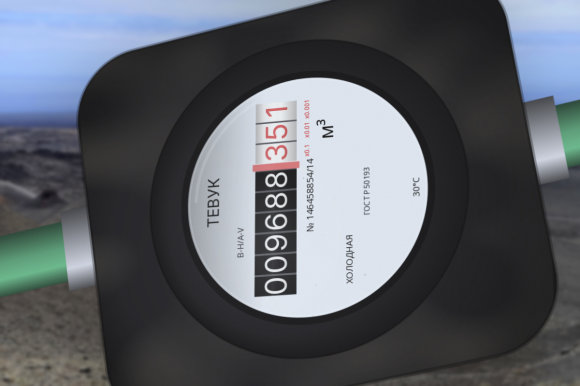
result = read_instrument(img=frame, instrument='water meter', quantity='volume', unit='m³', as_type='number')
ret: 9688.351 m³
